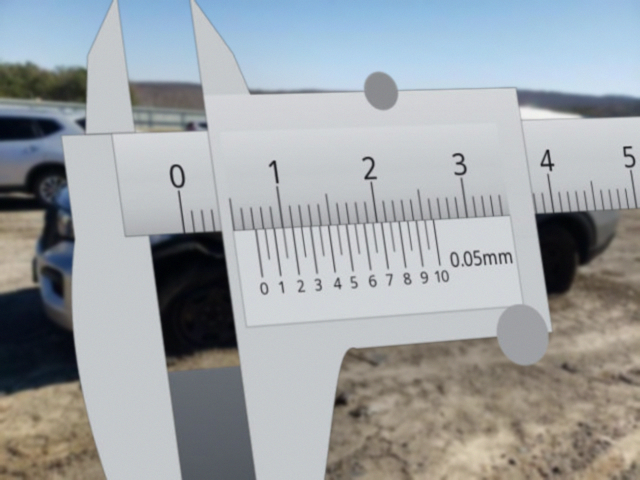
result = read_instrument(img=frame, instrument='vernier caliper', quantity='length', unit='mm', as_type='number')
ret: 7.2 mm
